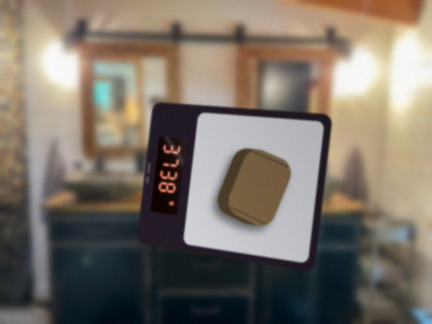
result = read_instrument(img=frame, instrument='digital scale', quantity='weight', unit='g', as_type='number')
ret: 3738 g
